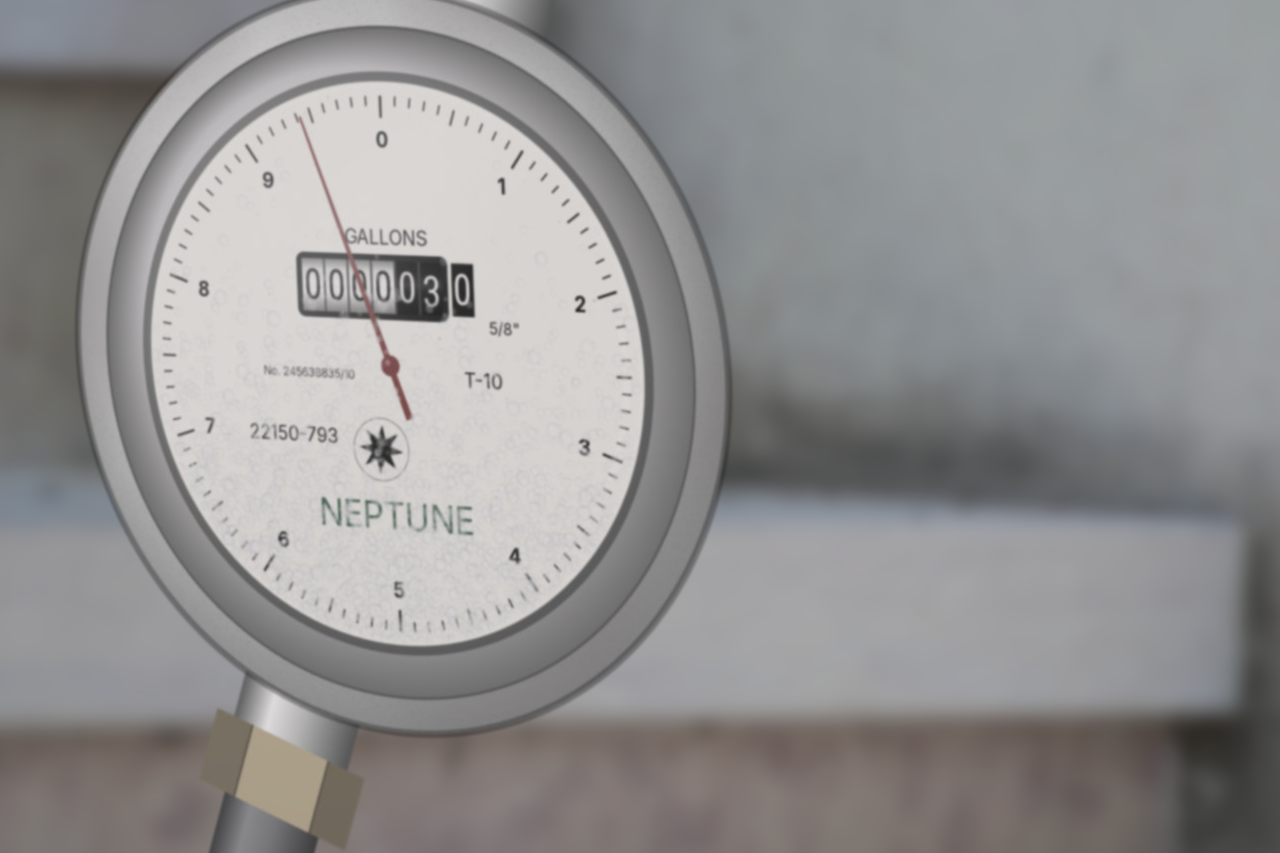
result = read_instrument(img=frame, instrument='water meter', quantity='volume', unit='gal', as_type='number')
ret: 29.4 gal
